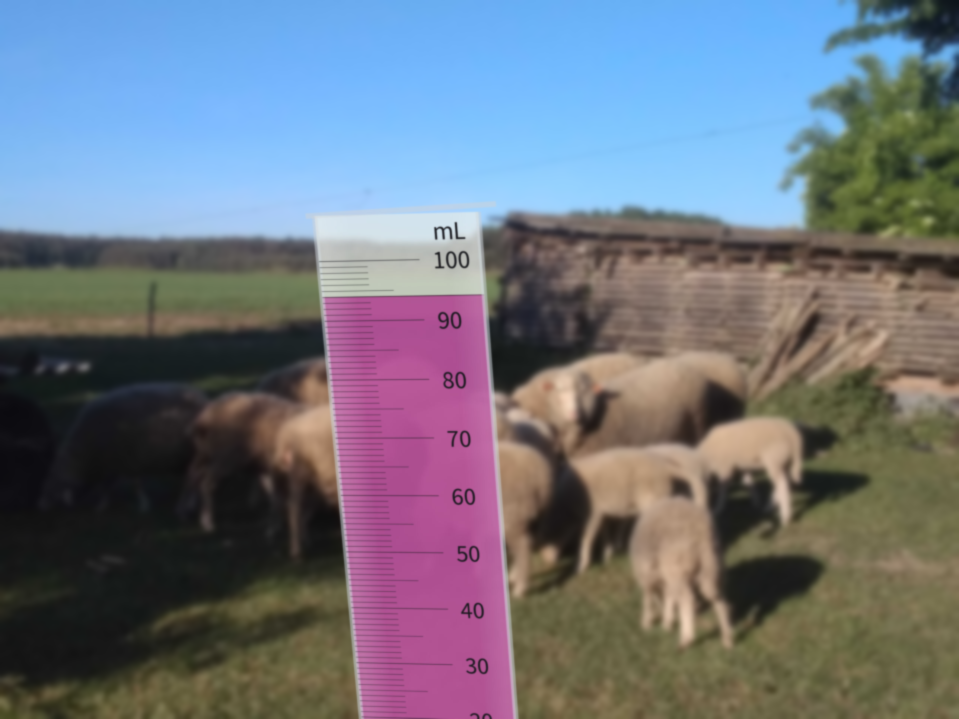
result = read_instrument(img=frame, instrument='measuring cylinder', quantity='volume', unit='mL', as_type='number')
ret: 94 mL
